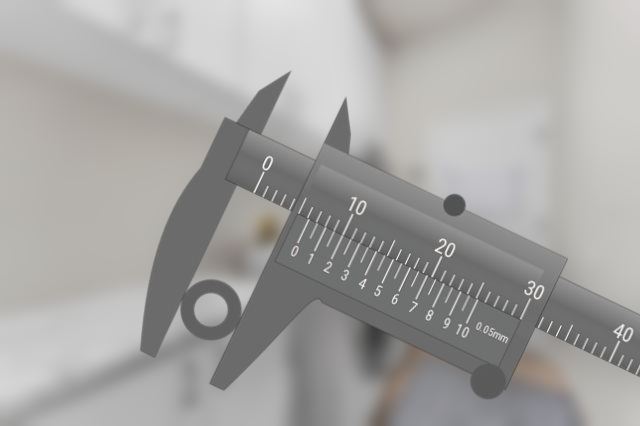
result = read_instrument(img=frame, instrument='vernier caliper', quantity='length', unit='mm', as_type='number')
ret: 6.2 mm
